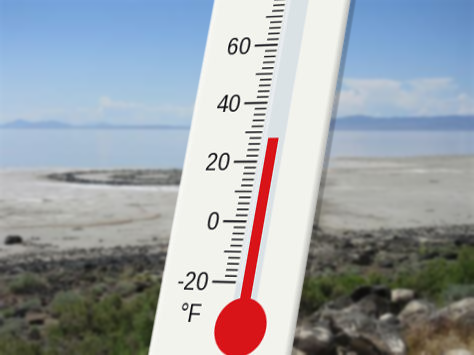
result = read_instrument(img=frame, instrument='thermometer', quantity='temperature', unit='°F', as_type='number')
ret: 28 °F
